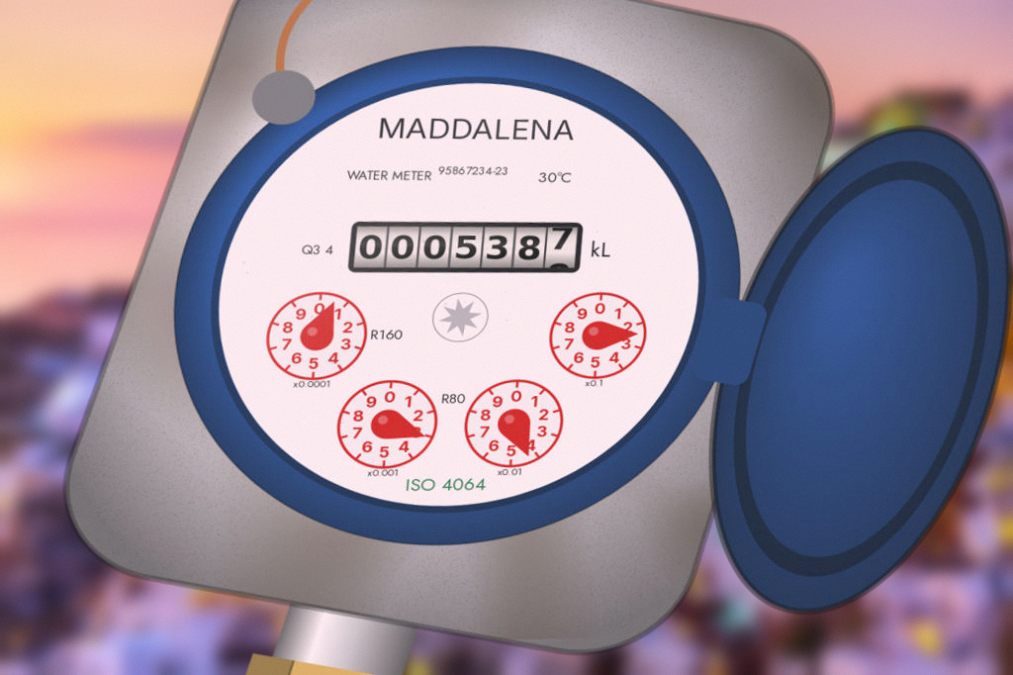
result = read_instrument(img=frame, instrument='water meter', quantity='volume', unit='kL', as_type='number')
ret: 5387.2430 kL
